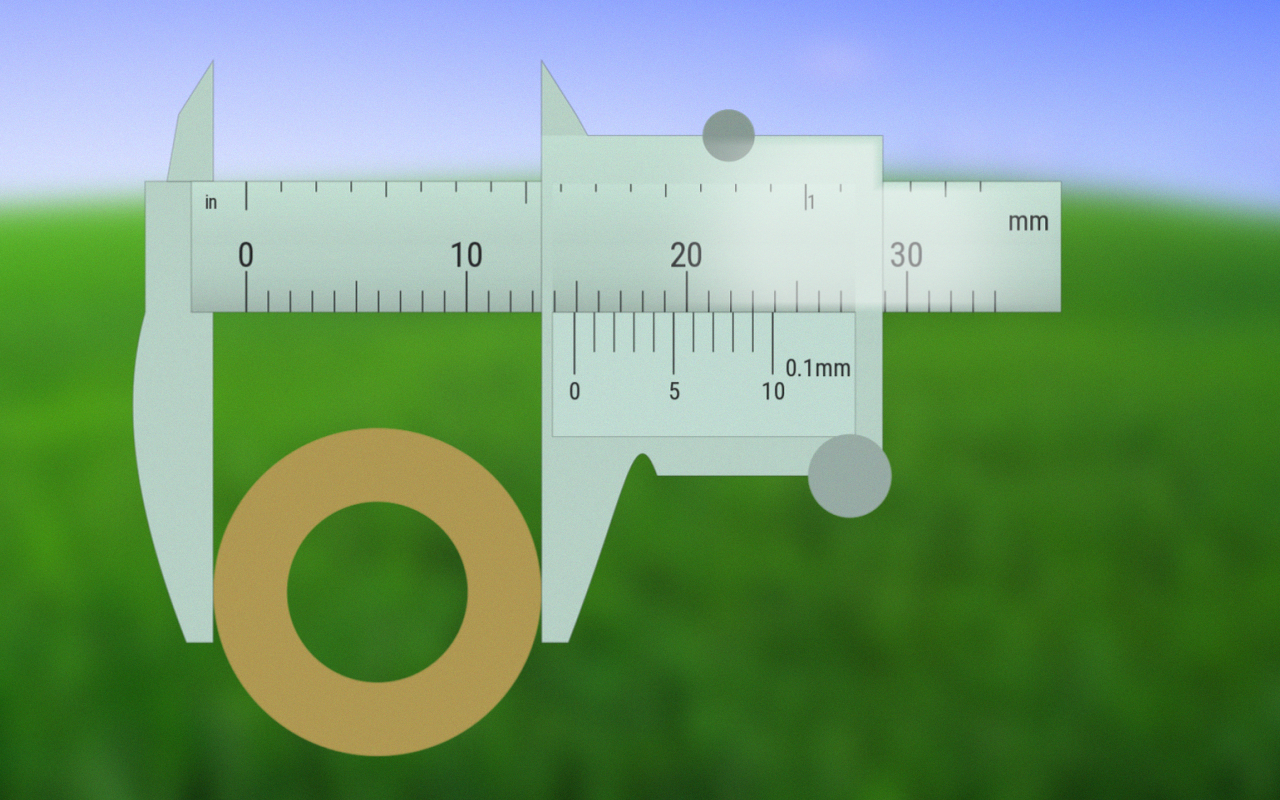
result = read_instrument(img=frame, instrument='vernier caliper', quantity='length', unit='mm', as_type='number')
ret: 14.9 mm
